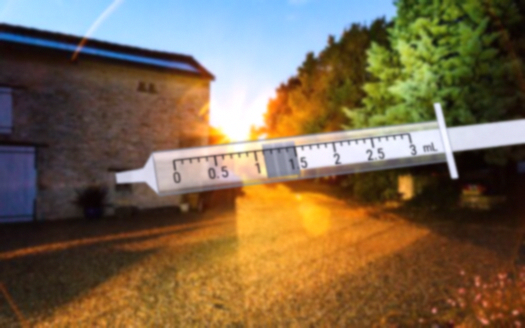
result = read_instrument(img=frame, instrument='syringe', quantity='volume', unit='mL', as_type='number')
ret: 1.1 mL
